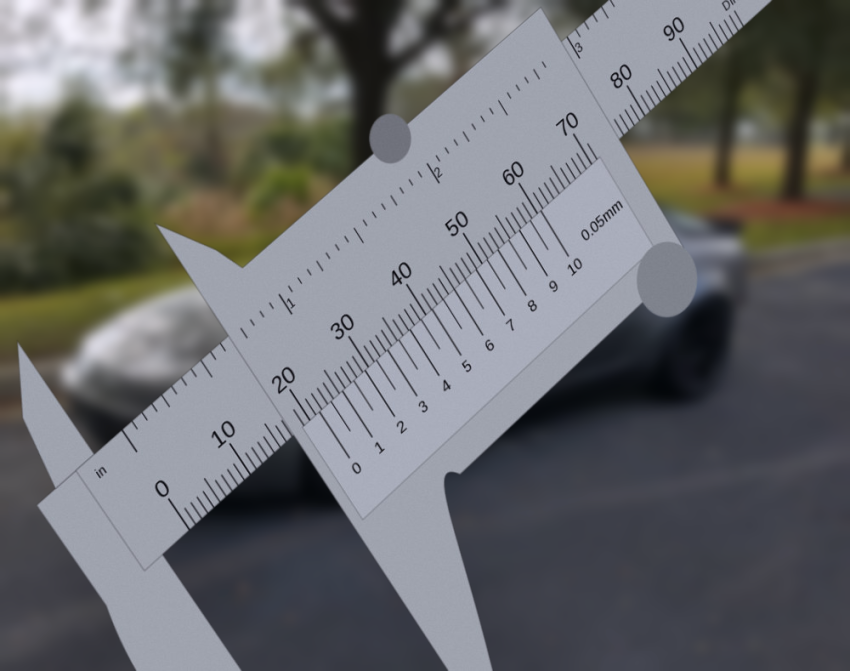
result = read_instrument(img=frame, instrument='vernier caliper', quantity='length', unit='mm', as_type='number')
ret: 21.6 mm
